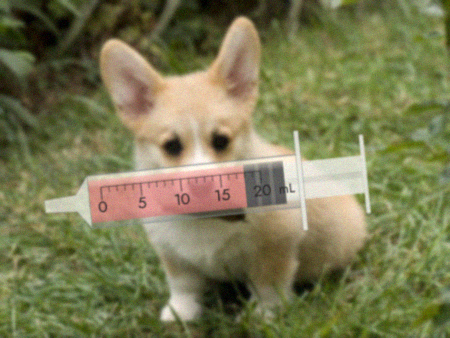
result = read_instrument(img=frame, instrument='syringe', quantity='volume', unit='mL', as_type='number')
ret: 18 mL
